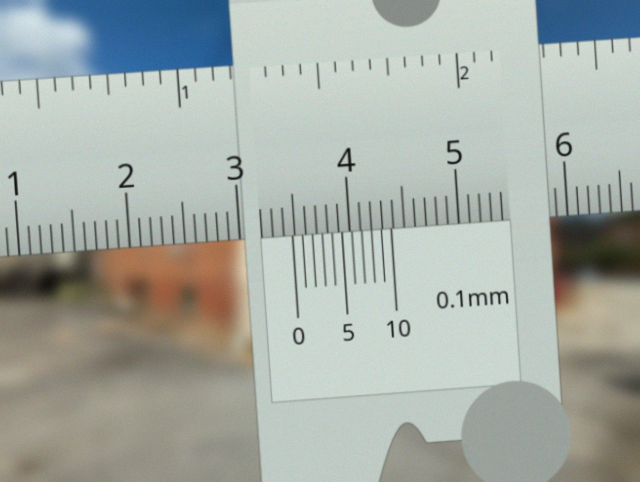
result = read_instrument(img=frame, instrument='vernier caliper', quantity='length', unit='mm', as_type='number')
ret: 34.8 mm
